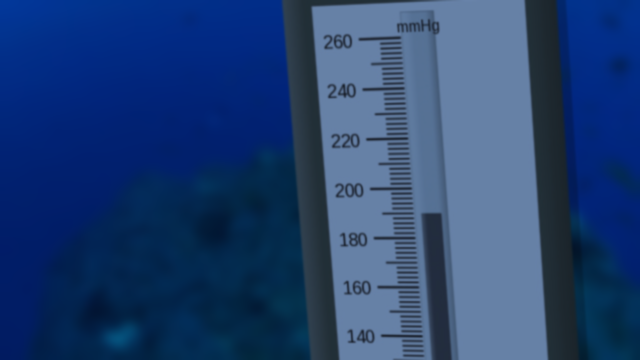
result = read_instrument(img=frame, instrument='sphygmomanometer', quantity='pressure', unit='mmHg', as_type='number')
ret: 190 mmHg
